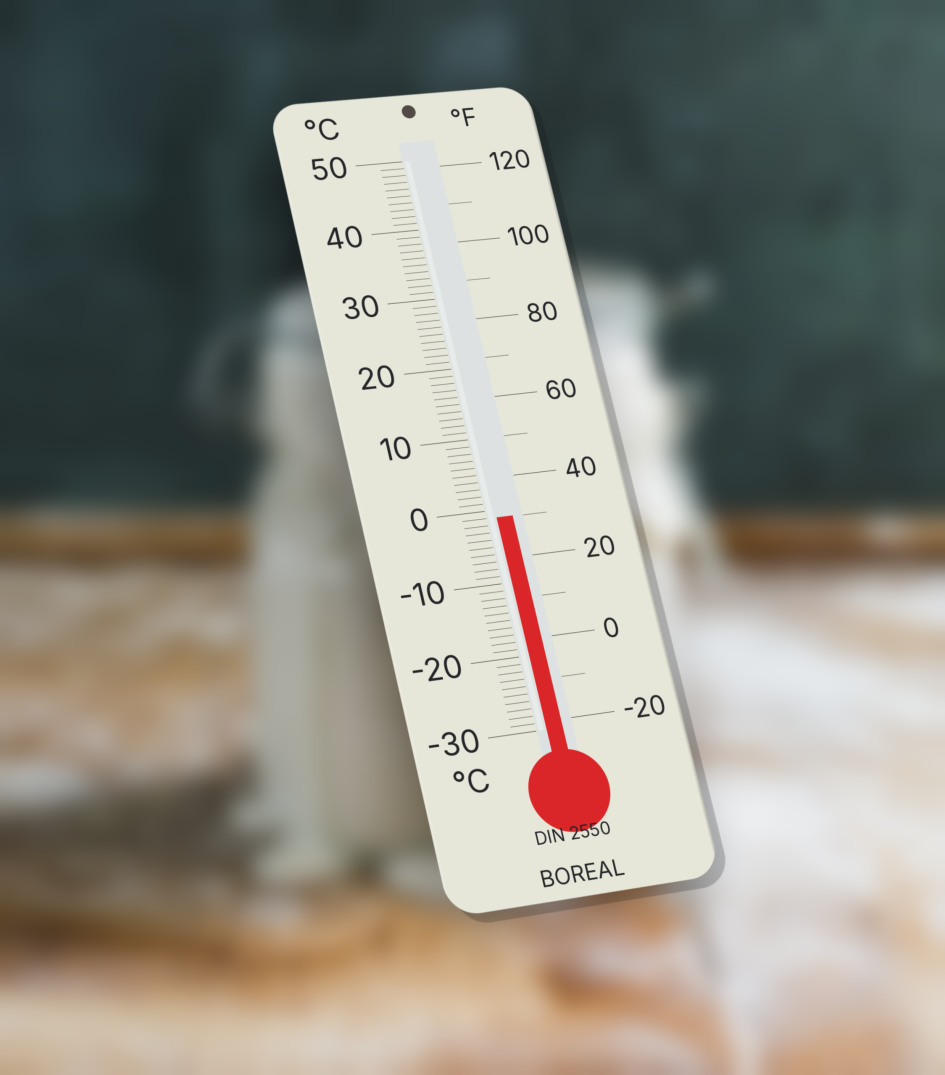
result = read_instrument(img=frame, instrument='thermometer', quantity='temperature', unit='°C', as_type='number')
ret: -1 °C
